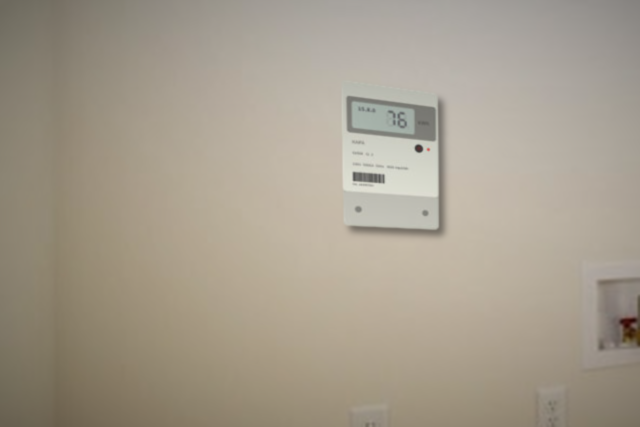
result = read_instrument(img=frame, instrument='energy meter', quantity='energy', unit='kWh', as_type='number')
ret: 76 kWh
